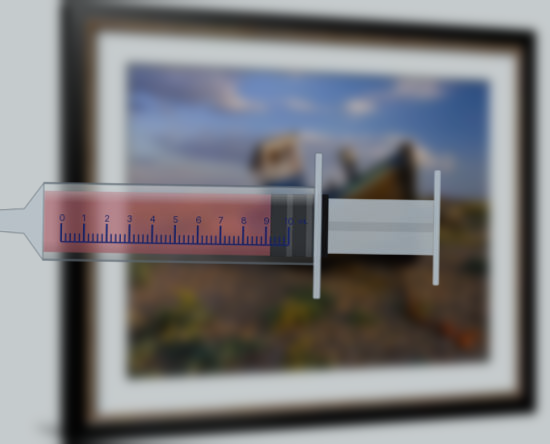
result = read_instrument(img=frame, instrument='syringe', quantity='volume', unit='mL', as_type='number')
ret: 9.2 mL
